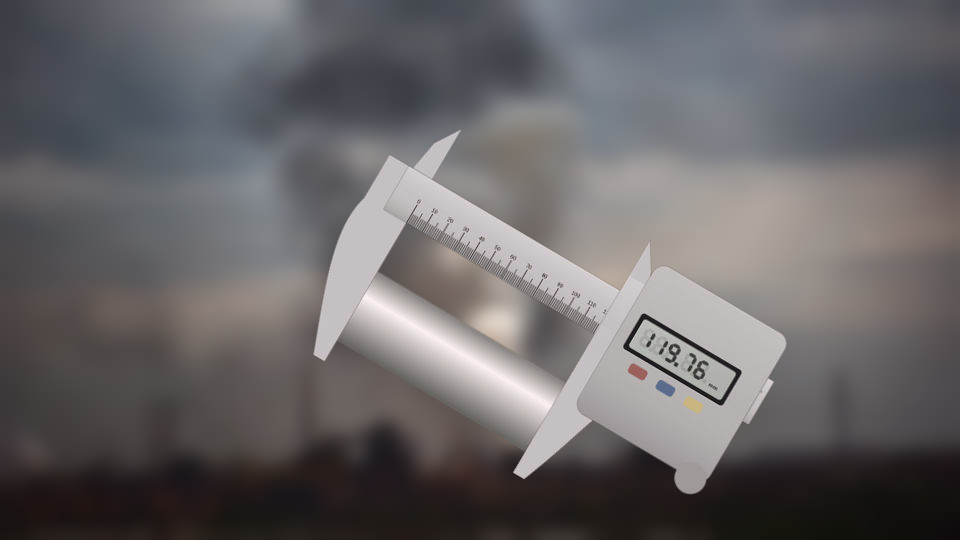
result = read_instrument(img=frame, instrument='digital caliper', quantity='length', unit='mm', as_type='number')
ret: 119.76 mm
